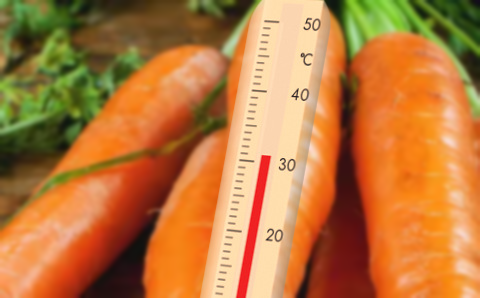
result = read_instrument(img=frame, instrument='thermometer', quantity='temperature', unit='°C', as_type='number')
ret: 31 °C
